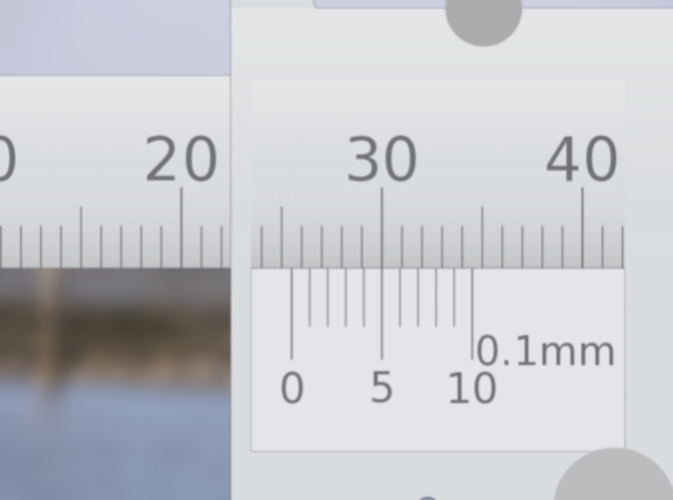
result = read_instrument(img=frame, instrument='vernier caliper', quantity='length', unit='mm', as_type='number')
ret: 25.5 mm
